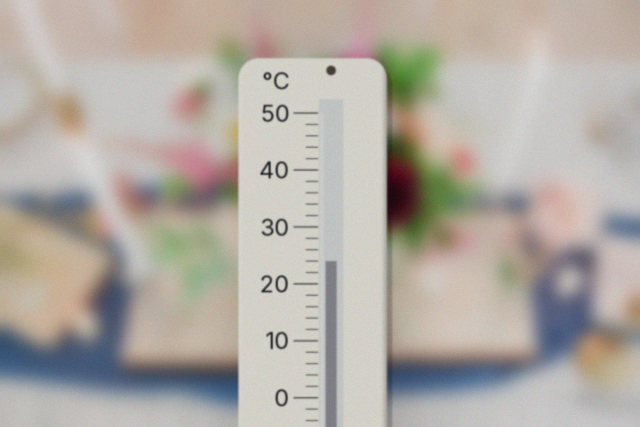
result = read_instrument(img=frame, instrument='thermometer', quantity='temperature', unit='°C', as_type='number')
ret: 24 °C
